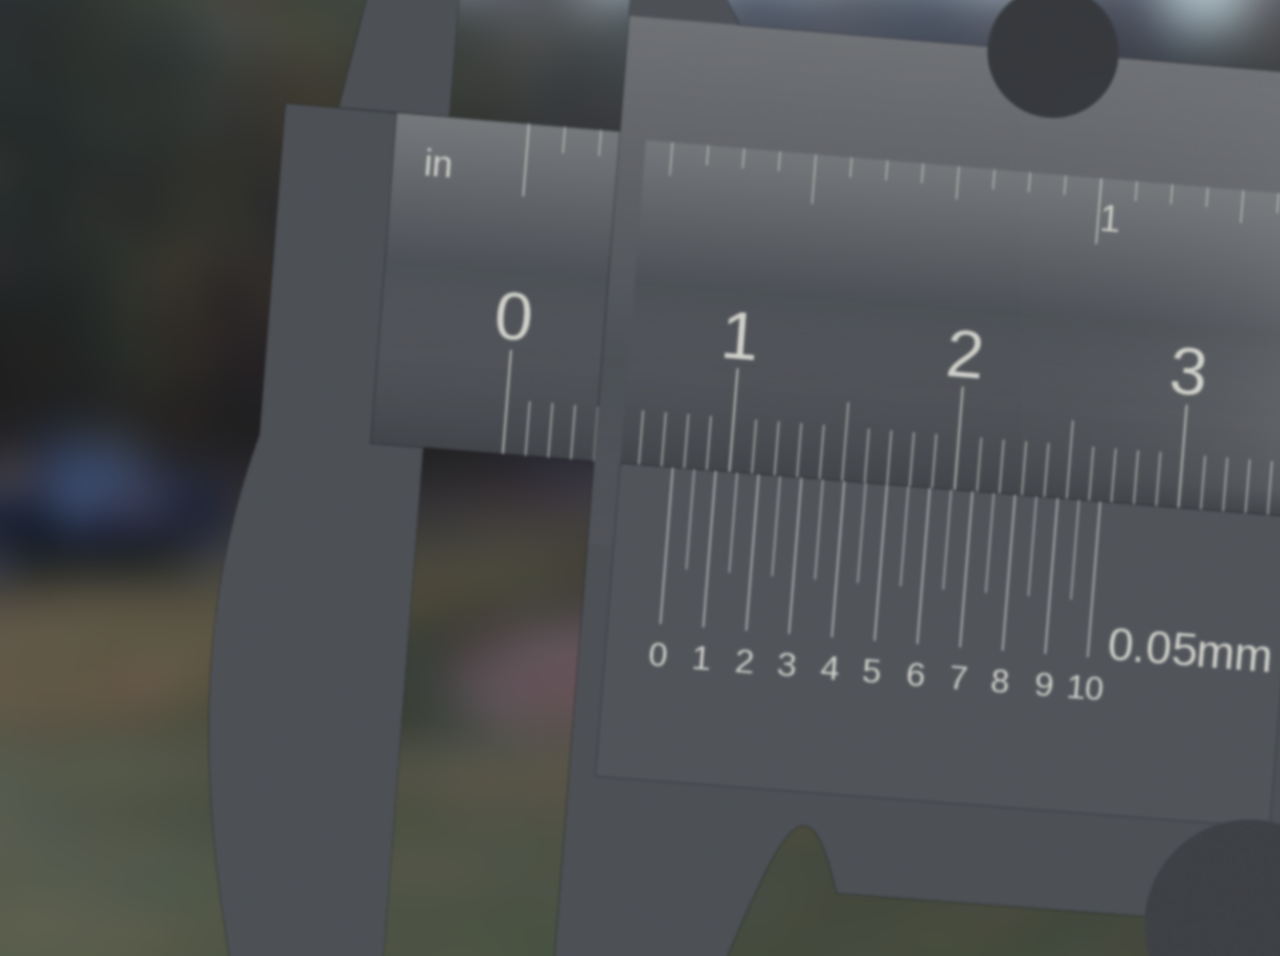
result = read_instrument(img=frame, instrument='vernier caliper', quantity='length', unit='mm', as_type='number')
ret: 7.5 mm
